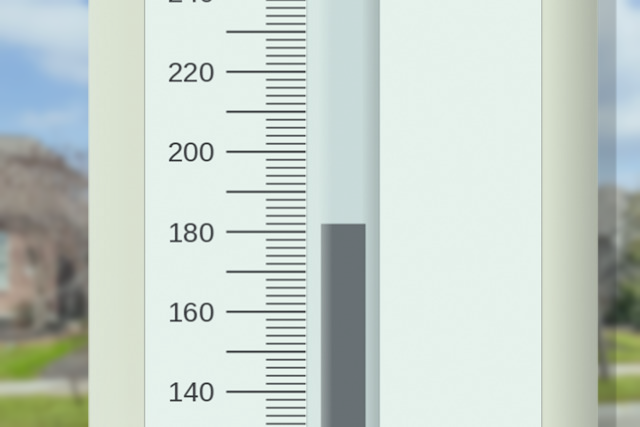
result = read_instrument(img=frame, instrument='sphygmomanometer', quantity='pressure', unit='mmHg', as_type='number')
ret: 182 mmHg
